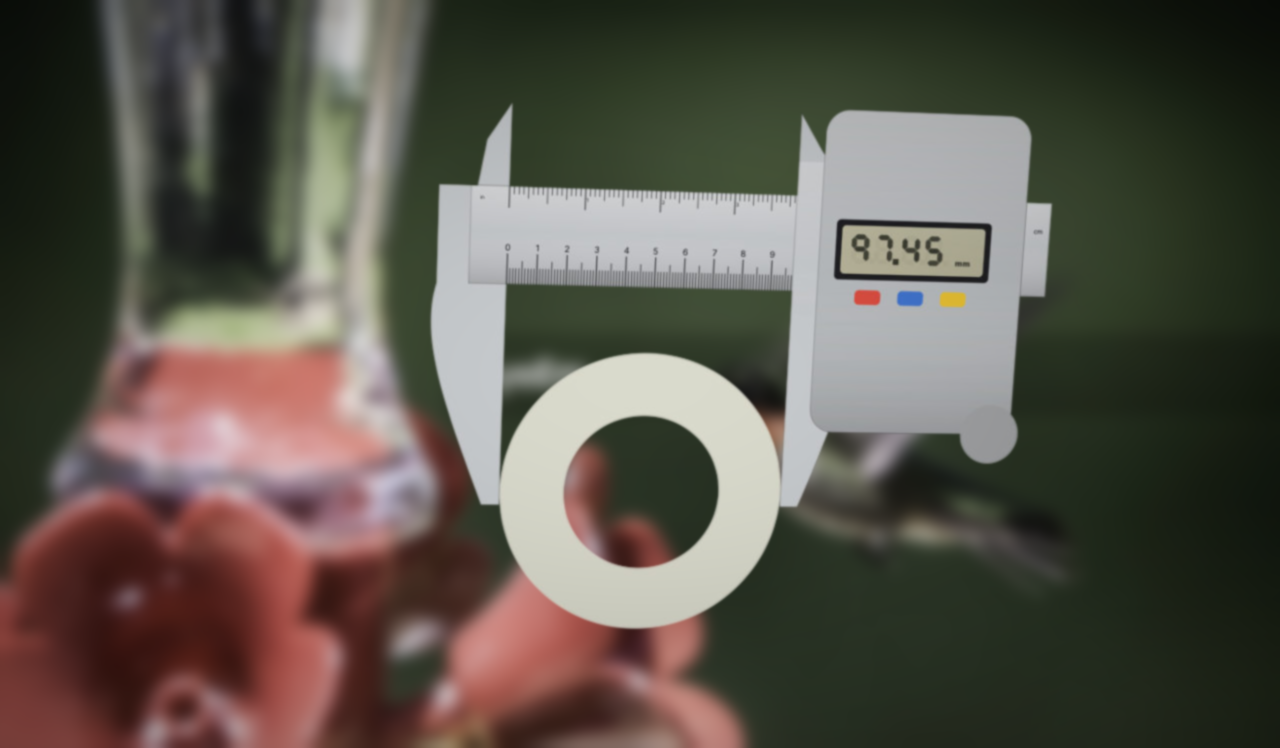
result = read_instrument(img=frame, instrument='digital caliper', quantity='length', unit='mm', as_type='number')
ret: 97.45 mm
